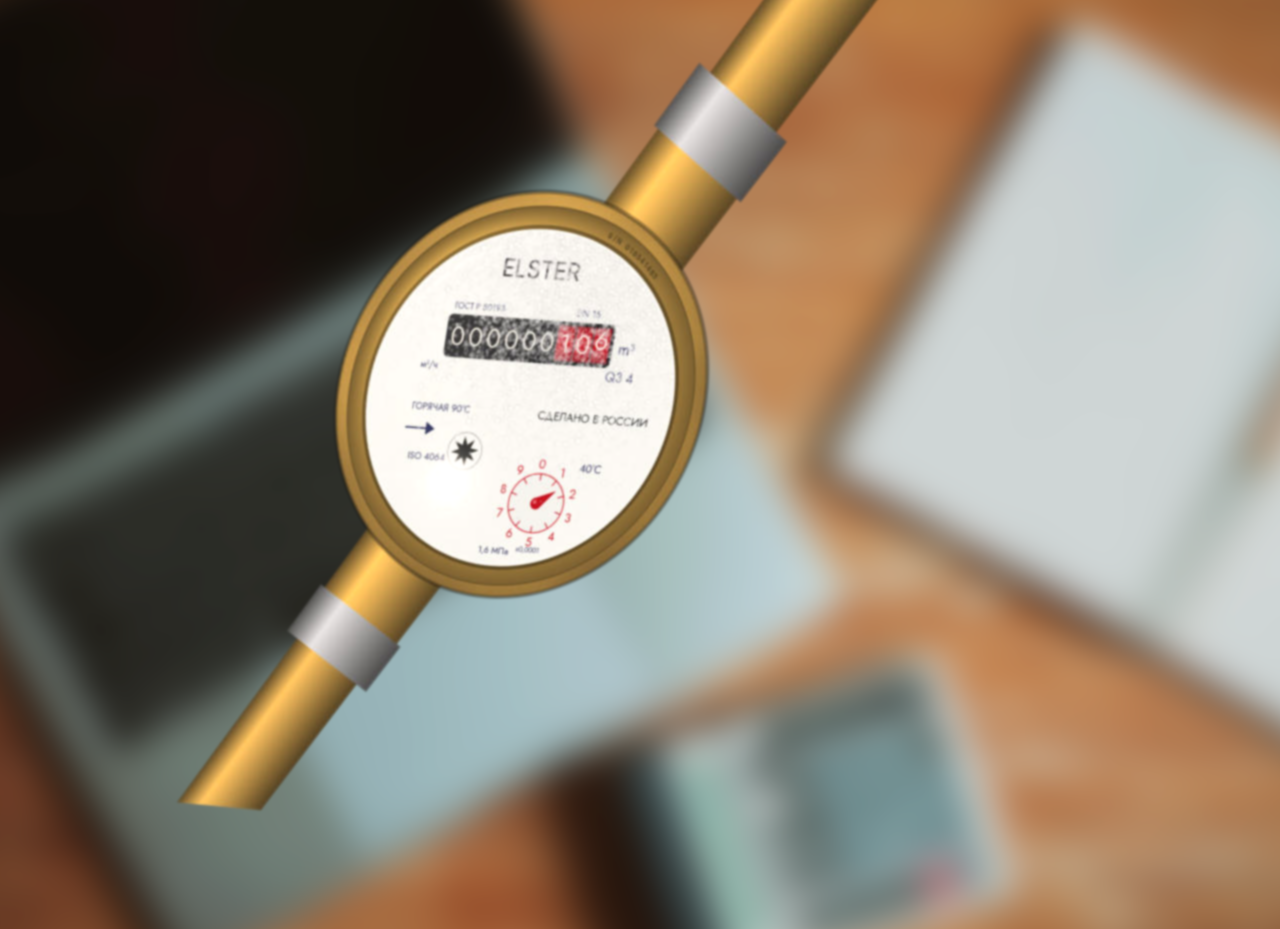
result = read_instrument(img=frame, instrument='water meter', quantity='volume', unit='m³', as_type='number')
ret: 0.1061 m³
